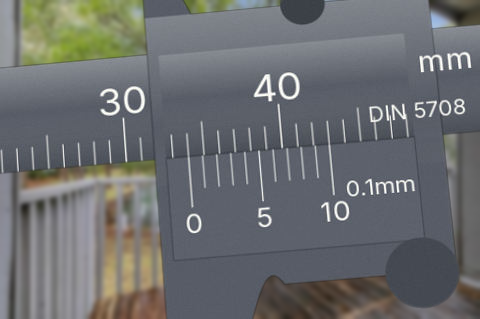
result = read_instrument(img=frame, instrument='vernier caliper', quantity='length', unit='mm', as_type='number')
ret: 34.0 mm
